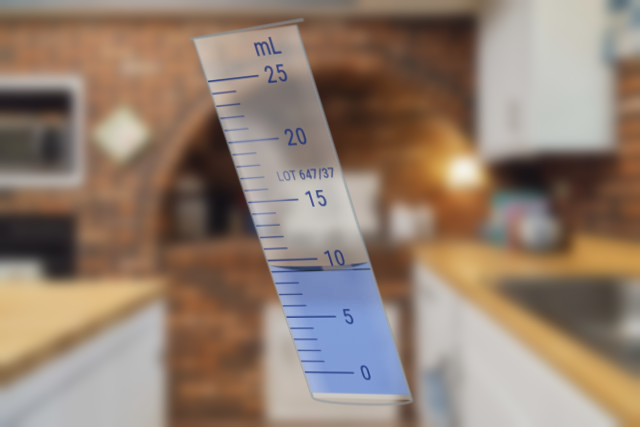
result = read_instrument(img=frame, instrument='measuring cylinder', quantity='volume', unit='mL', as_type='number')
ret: 9 mL
